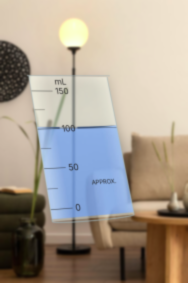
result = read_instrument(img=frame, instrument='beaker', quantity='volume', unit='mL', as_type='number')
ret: 100 mL
